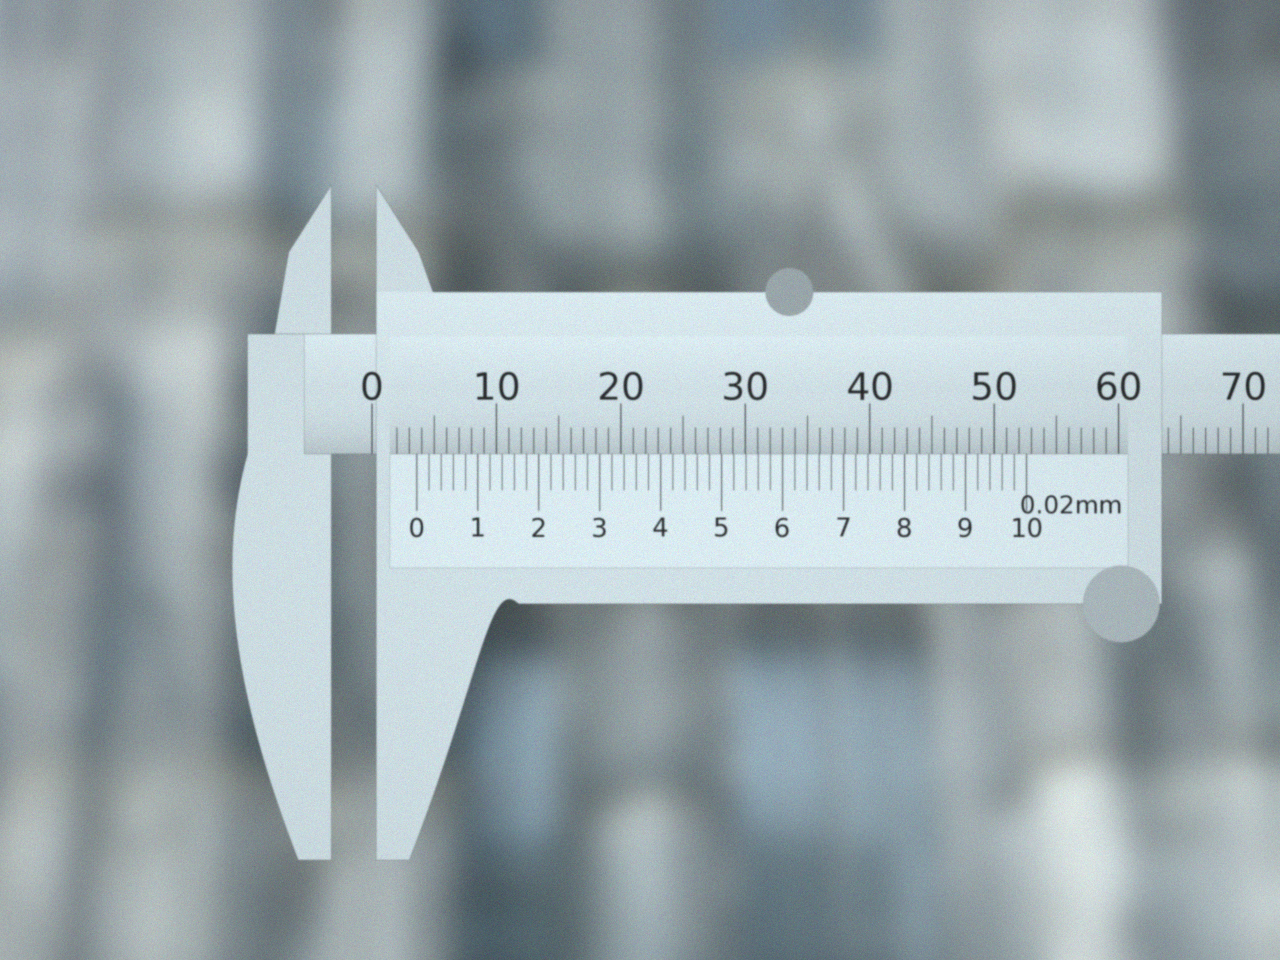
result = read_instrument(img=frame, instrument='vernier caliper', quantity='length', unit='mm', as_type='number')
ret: 3.6 mm
